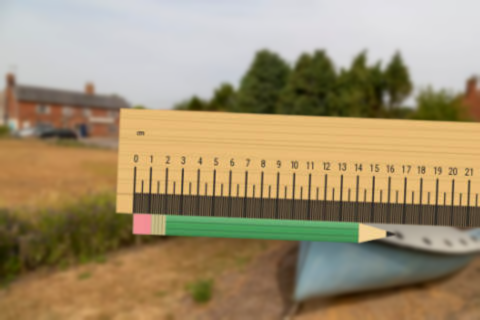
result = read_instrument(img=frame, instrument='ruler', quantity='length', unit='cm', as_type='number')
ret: 16.5 cm
